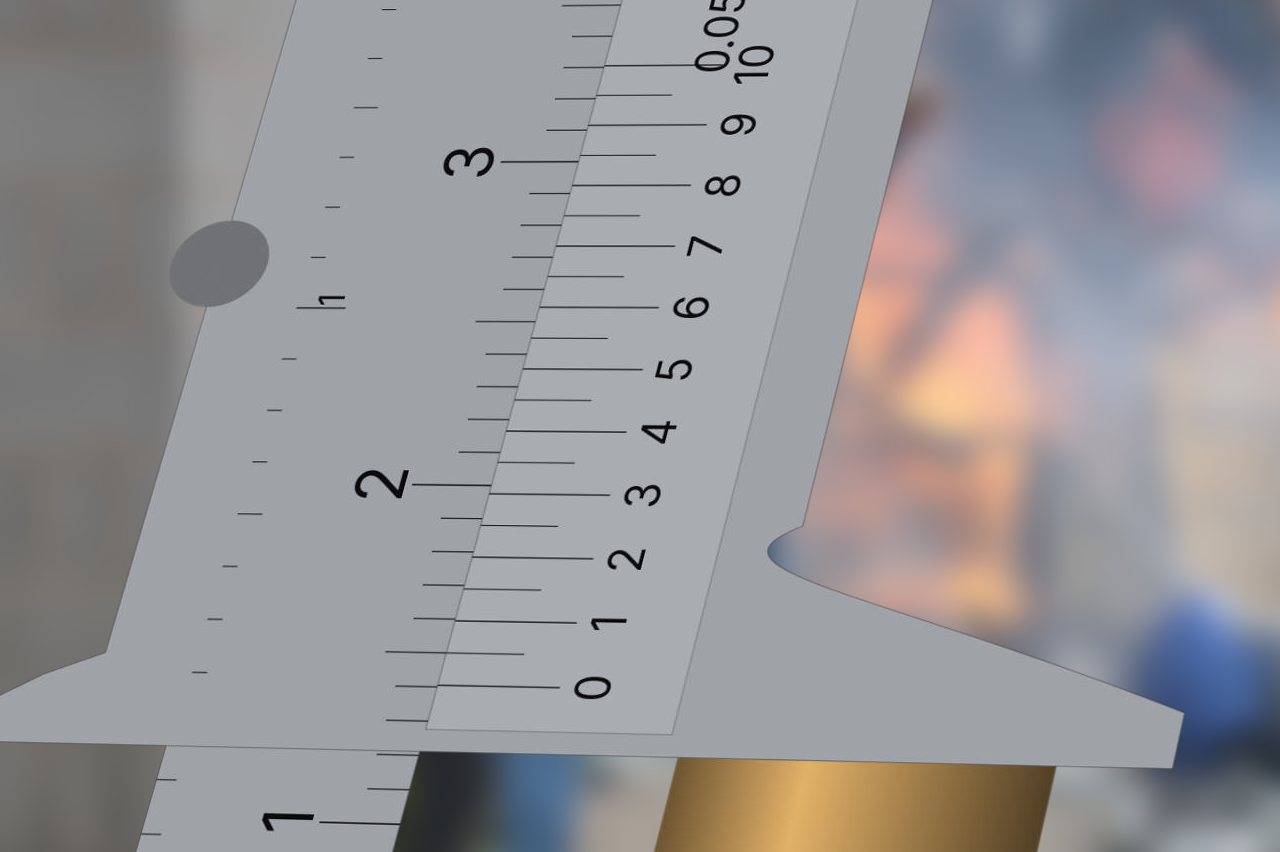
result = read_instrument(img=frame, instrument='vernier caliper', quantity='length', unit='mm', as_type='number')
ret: 14.05 mm
